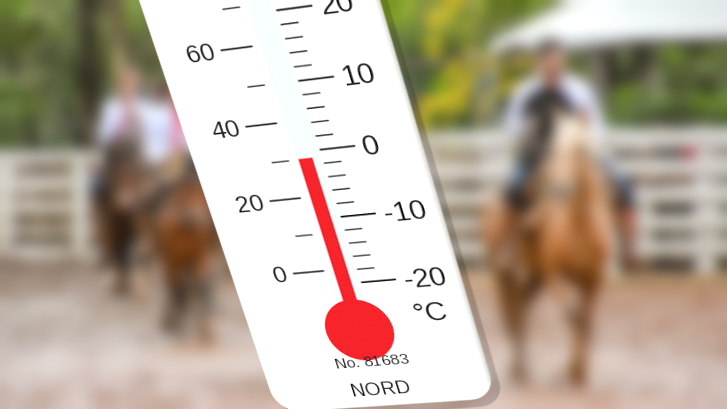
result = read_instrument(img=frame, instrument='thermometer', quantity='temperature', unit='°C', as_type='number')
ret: -1 °C
